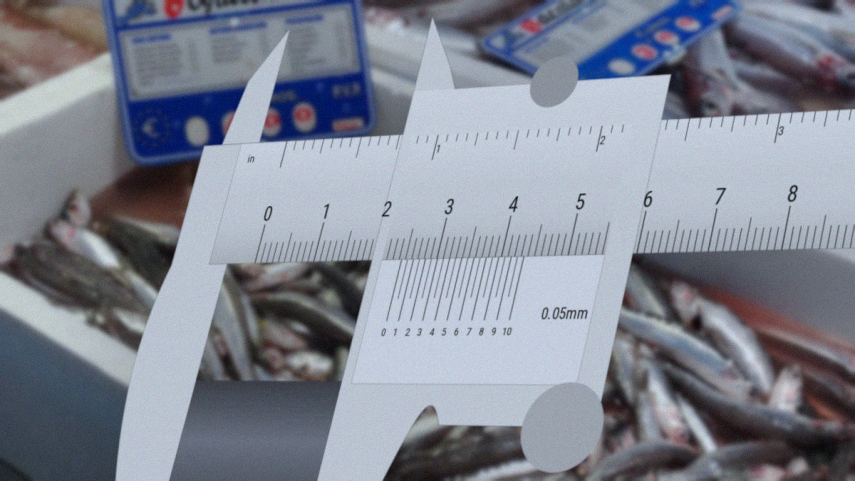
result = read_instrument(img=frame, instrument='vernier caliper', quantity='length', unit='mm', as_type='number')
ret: 24.4 mm
